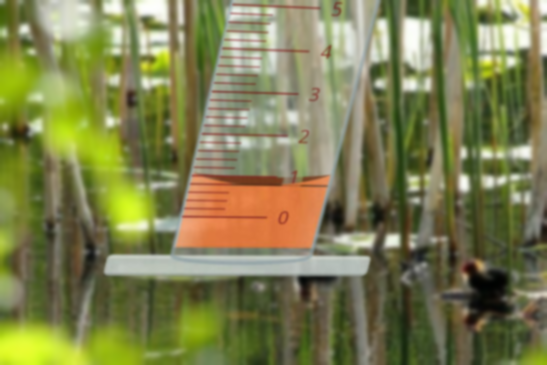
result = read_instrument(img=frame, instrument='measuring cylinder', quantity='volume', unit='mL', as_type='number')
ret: 0.8 mL
